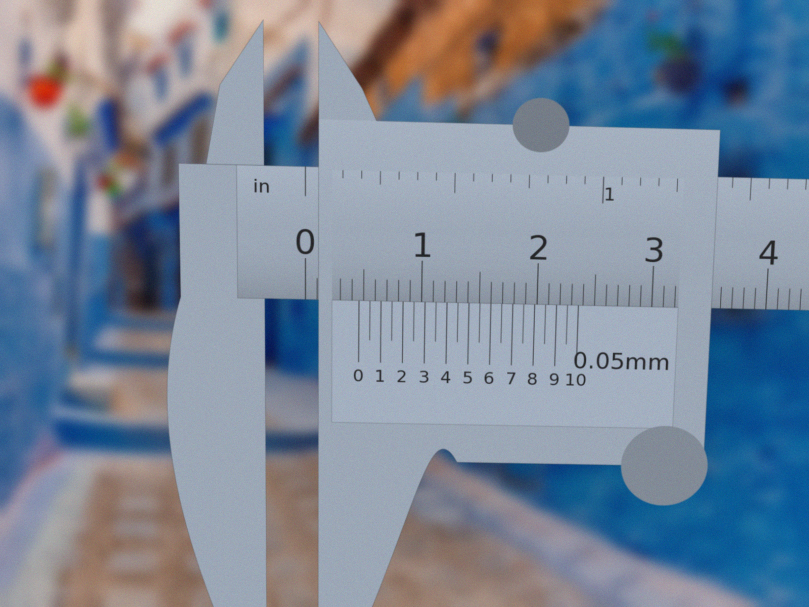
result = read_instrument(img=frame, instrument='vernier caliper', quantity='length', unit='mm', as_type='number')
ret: 4.6 mm
